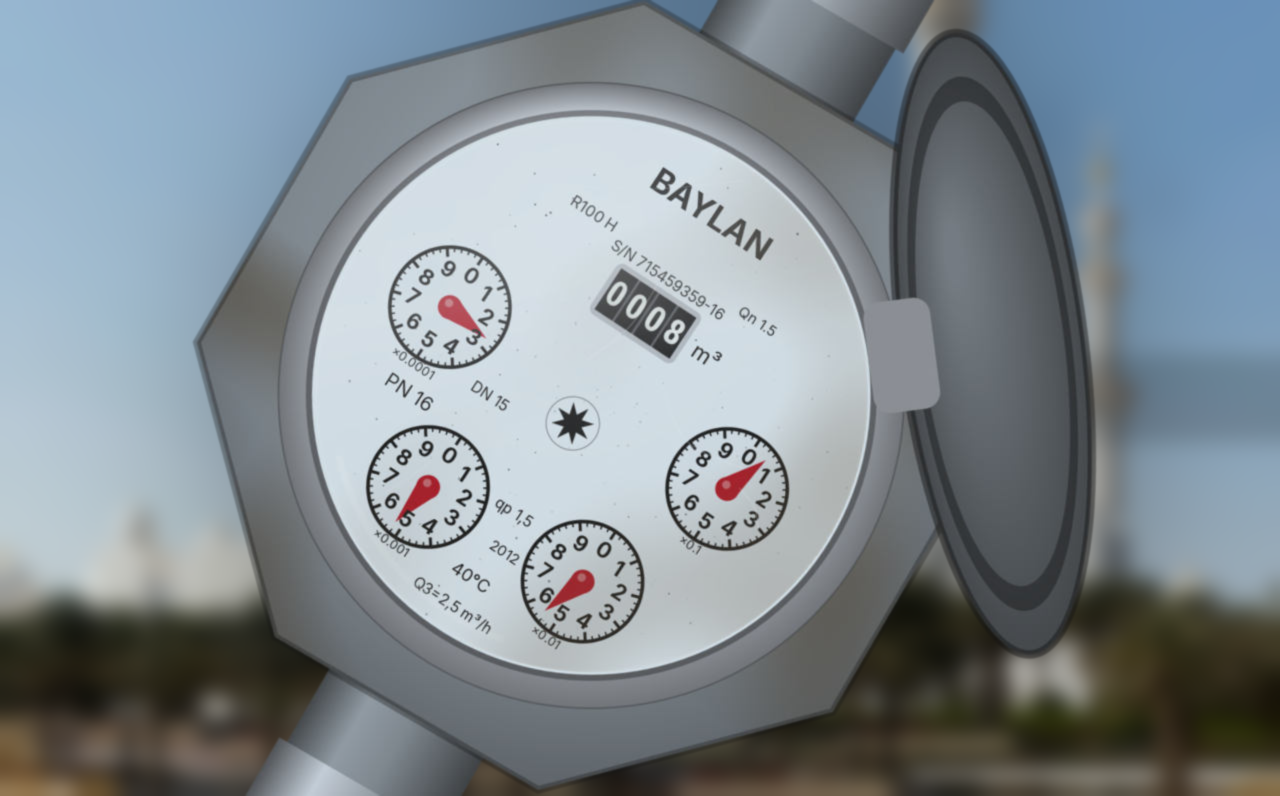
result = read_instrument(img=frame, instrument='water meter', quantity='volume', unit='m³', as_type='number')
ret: 8.0552 m³
